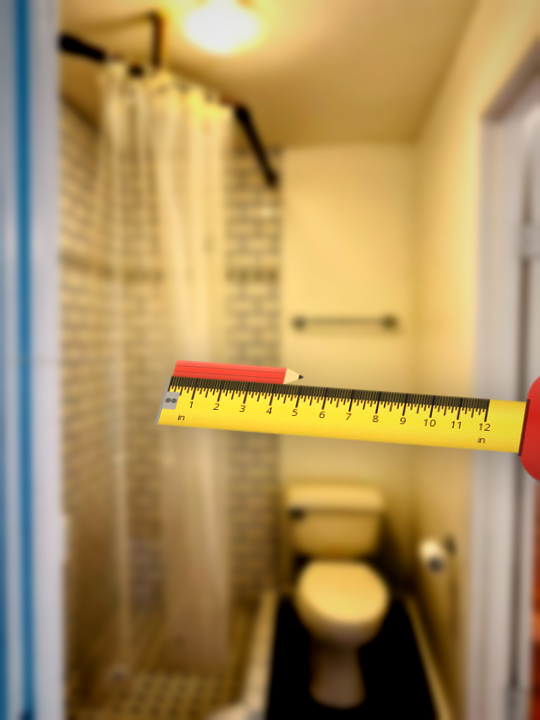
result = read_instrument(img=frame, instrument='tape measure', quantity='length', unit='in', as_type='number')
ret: 5 in
